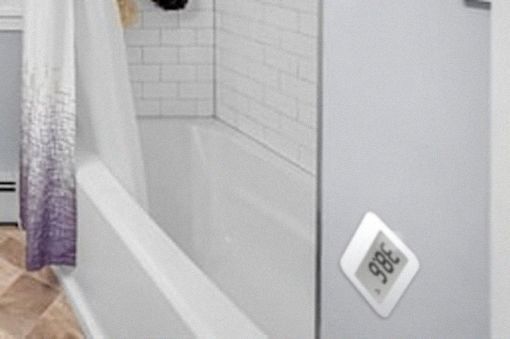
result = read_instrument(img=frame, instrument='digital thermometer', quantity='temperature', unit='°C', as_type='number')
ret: 38.6 °C
